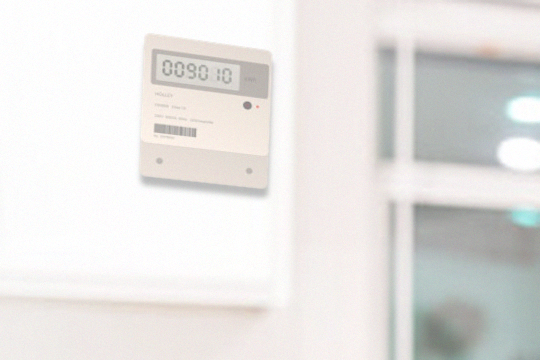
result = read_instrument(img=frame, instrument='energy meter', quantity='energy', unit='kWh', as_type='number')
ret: 9010 kWh
